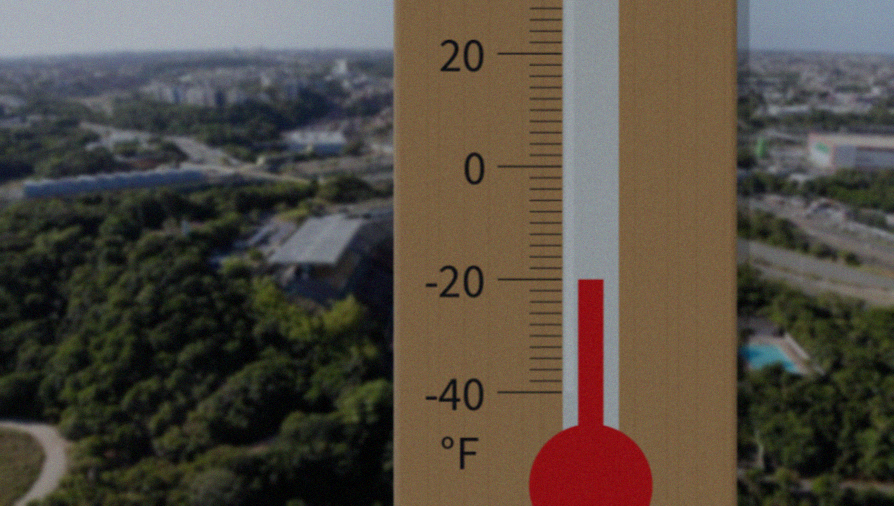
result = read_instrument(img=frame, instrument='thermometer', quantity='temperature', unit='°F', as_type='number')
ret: -20 °F
